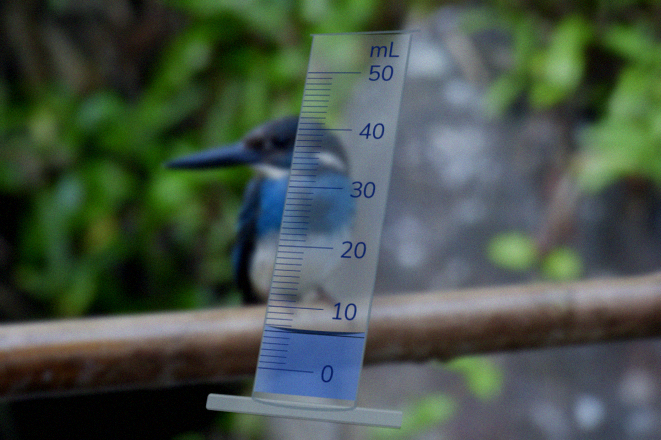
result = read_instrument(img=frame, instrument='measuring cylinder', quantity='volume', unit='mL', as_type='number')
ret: 6 mL
